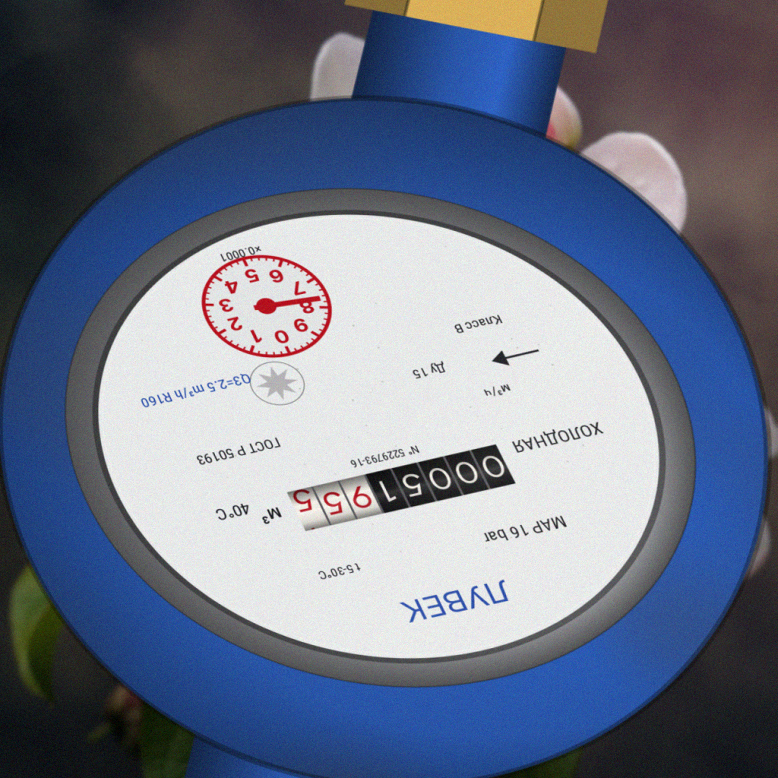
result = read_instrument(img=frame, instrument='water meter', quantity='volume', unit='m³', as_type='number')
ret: 51.9547 m³
